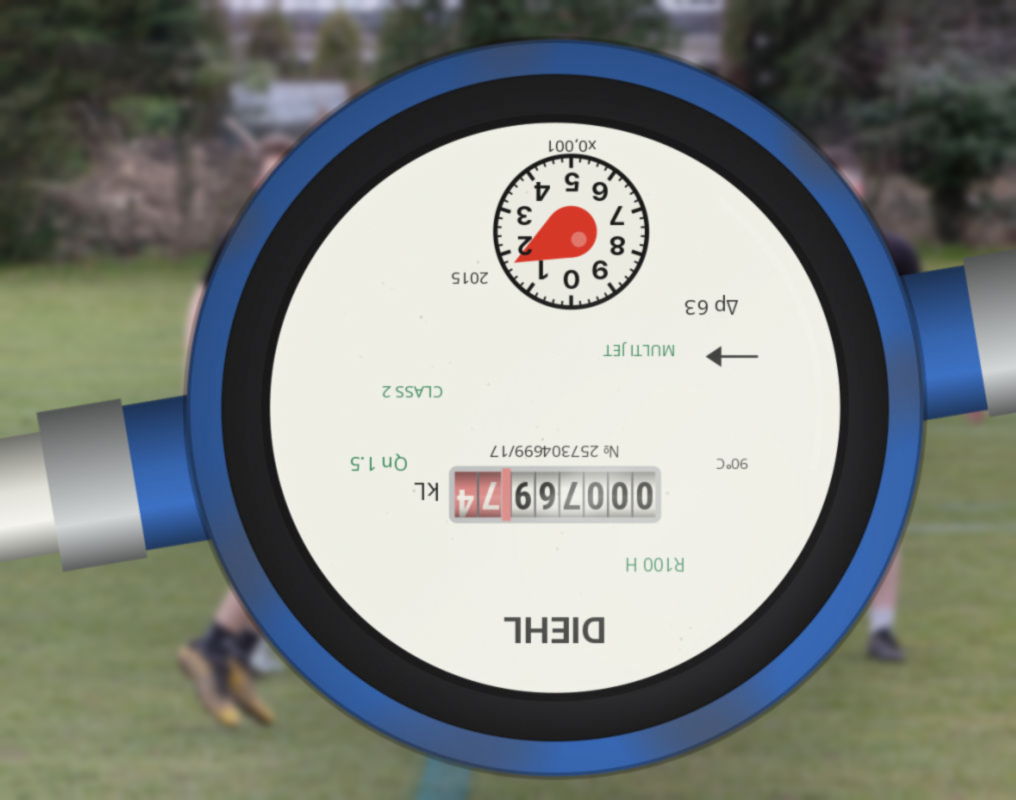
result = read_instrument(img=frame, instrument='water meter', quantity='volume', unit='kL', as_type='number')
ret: 769.741 kL
